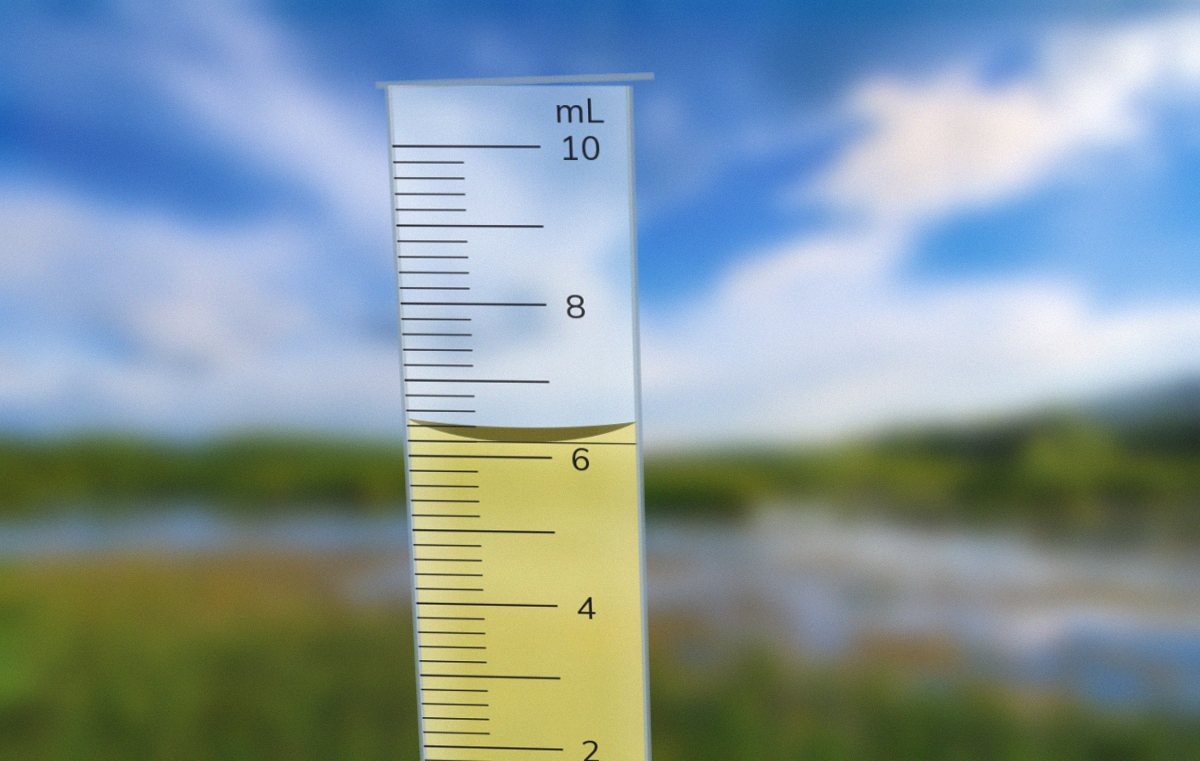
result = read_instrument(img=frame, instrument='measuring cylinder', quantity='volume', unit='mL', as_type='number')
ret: 6.2 mL
